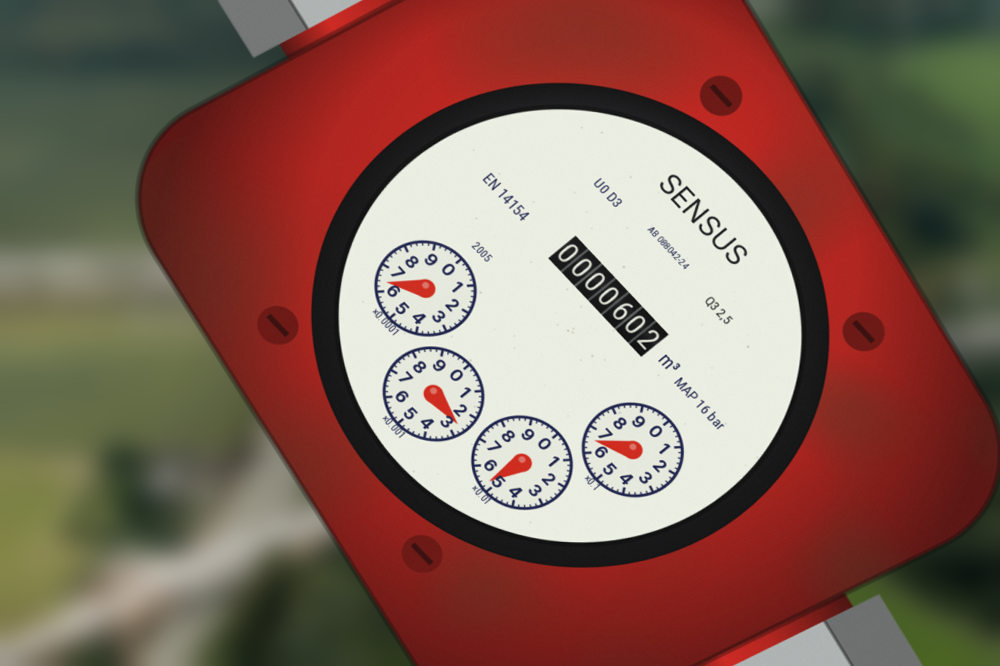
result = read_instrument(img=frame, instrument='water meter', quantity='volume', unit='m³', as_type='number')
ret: 602.6526 m³
